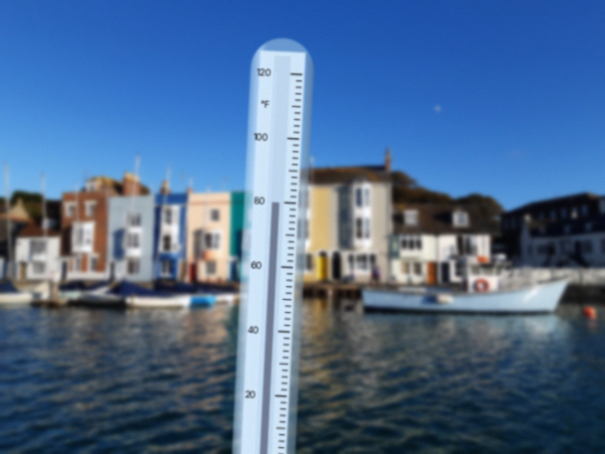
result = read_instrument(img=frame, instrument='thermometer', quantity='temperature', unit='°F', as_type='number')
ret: 80 °F
